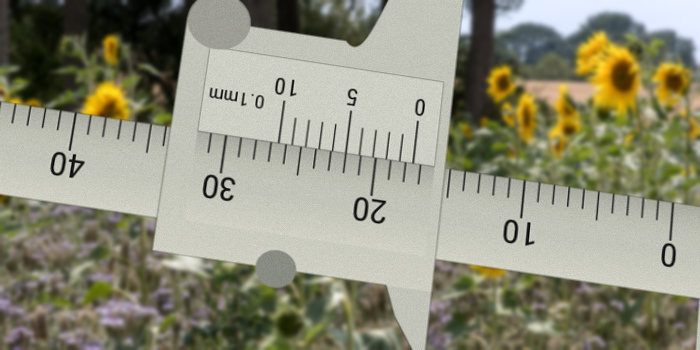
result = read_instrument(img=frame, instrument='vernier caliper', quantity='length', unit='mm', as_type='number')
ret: 17.5 mm
